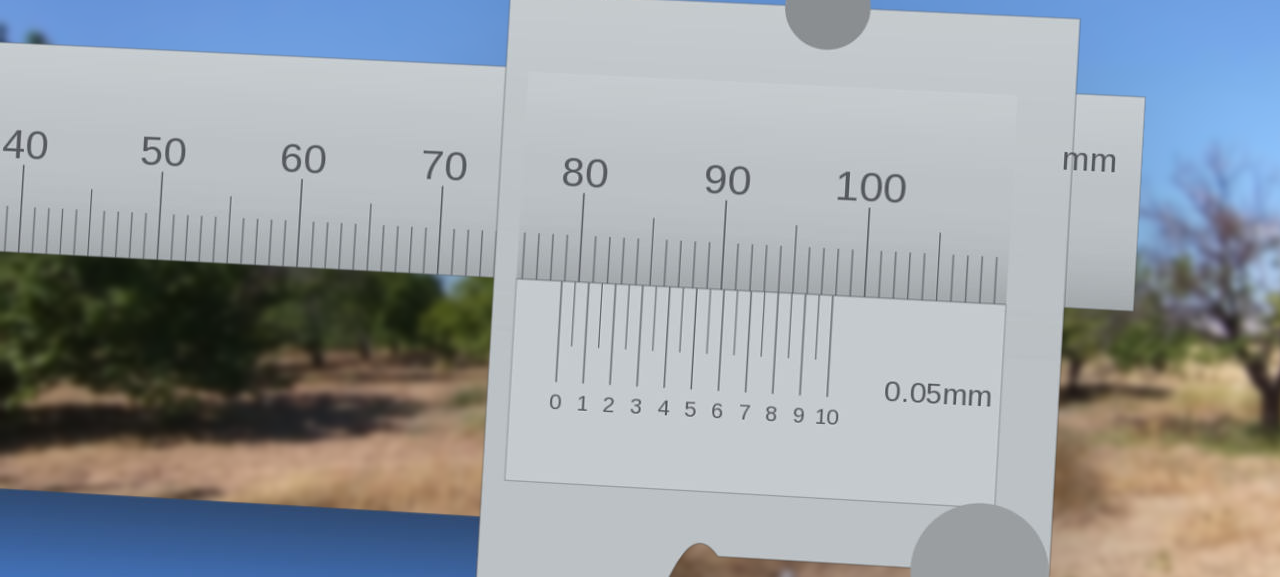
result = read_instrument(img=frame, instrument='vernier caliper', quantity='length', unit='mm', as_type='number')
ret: 78.8 mm
